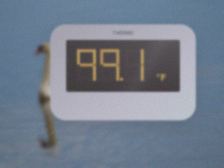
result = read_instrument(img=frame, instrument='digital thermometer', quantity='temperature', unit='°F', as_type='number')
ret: 99.1 °F
